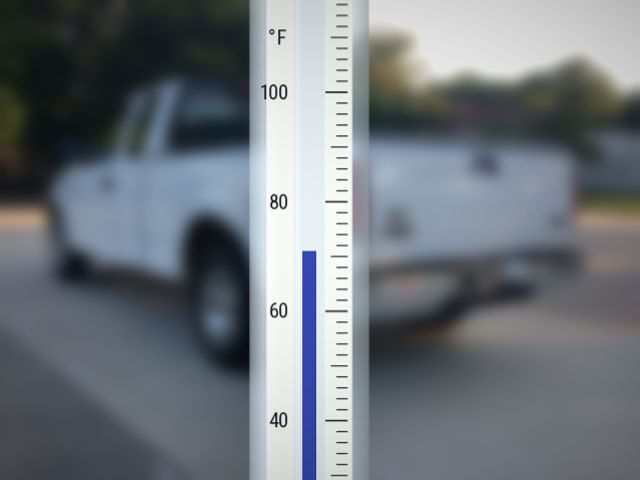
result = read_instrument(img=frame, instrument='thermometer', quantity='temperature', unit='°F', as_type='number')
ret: 71 °F
